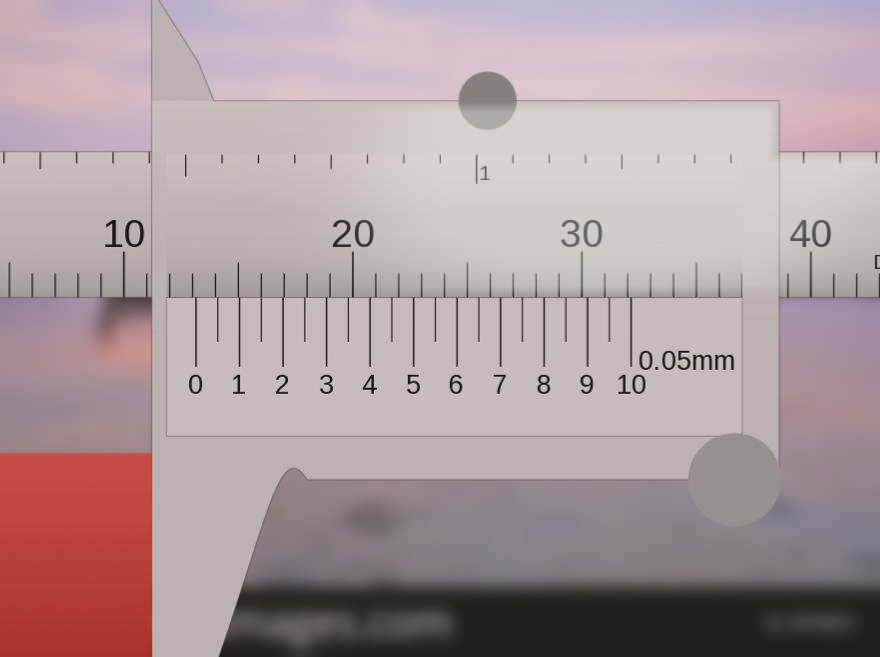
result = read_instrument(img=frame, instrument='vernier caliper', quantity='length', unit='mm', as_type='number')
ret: 13.15 mm
